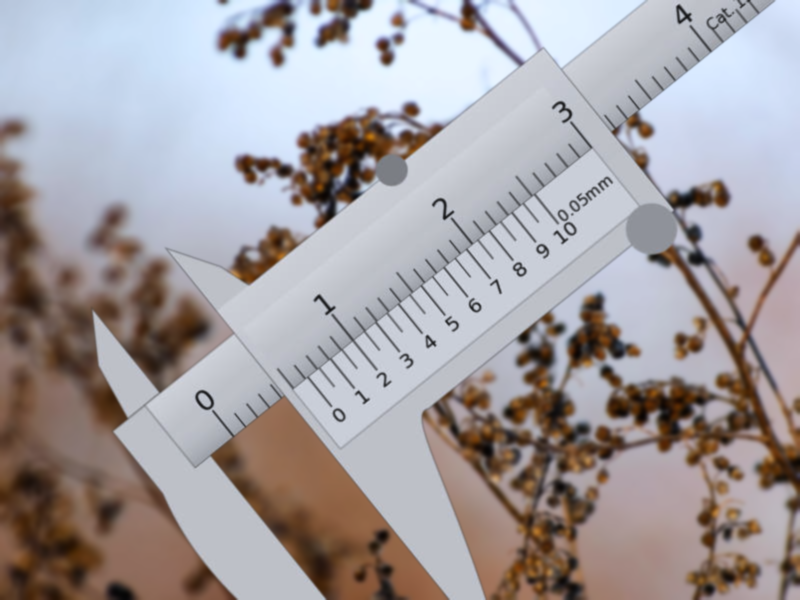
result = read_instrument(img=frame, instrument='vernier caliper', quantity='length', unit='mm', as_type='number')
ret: 6.2 mm
